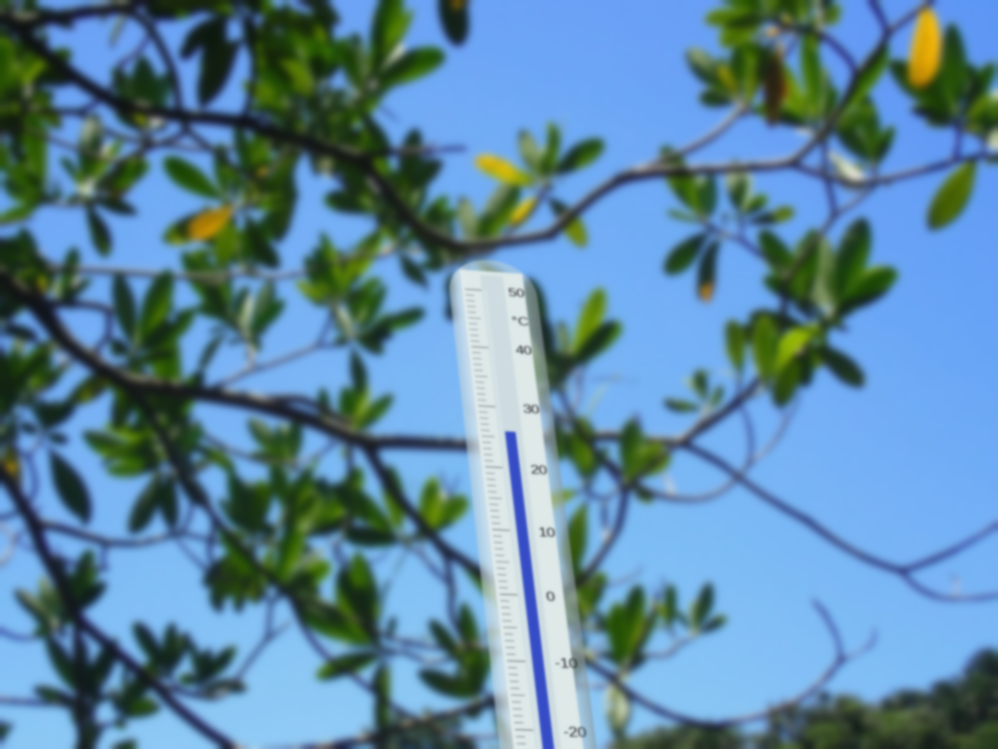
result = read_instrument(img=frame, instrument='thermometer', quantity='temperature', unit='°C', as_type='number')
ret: 26 °C
